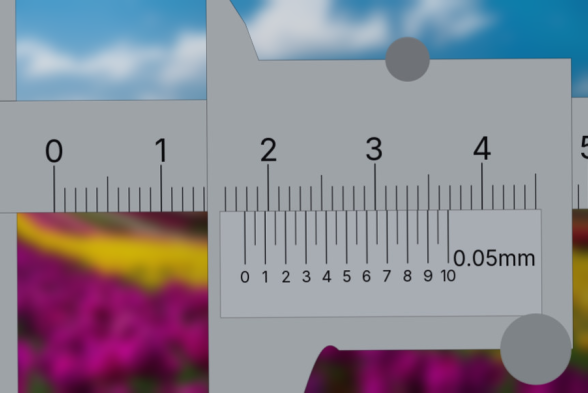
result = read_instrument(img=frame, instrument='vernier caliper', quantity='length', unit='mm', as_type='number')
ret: 17.8 mm
